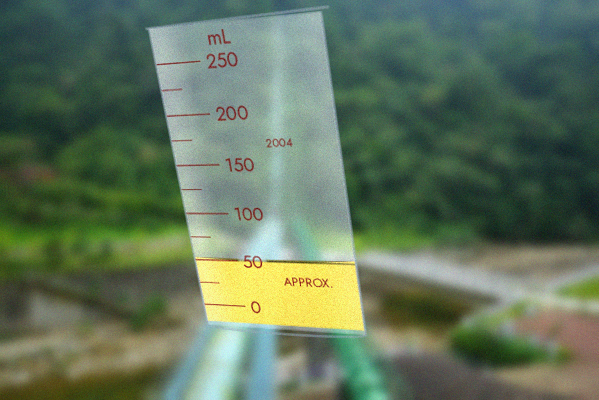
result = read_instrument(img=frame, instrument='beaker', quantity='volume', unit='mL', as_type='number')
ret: 50 mL
